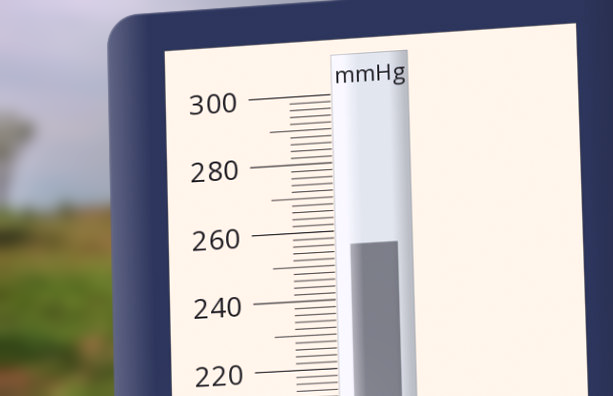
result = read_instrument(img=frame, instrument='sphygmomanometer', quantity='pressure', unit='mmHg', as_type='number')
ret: 256 mmHg
